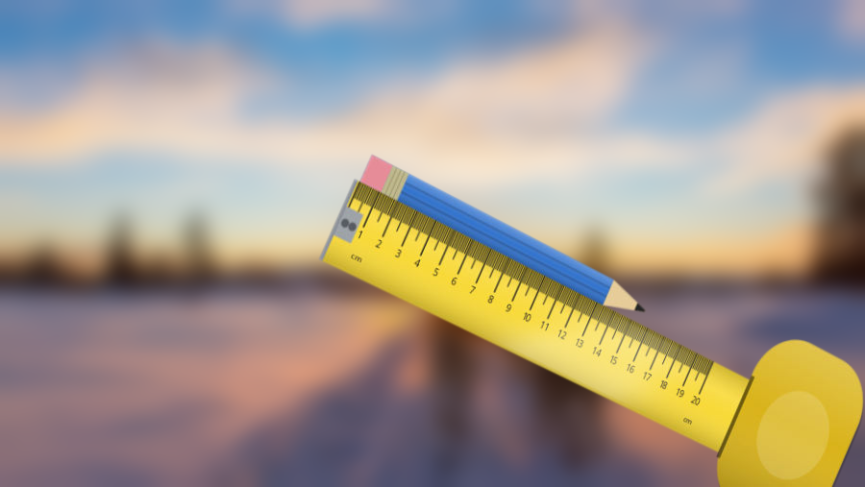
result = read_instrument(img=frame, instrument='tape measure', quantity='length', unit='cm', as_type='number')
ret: 15.5 cm
